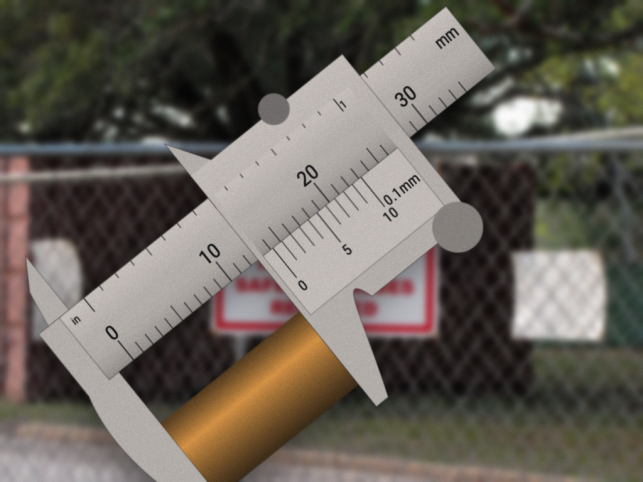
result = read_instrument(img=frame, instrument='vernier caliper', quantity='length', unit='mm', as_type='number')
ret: 14.2 mm
